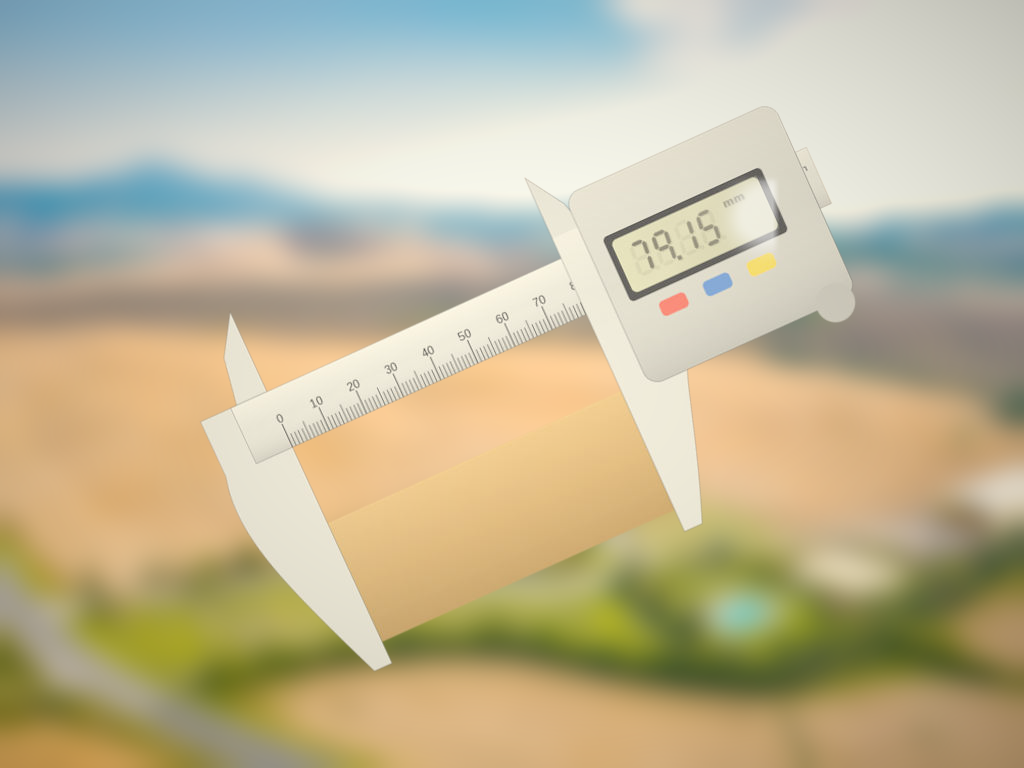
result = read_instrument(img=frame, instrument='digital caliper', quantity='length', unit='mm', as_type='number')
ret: 79.15 mm
